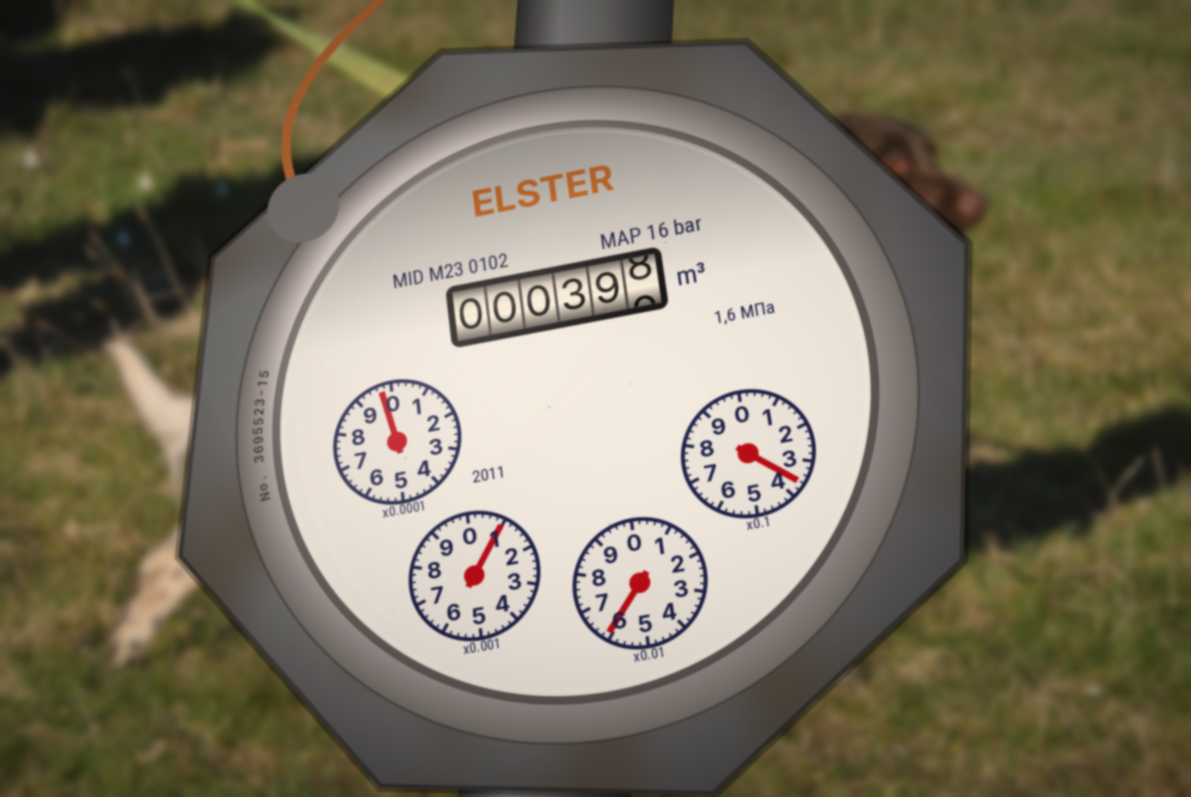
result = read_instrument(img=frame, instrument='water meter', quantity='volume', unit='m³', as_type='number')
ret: 398.3609 m³
